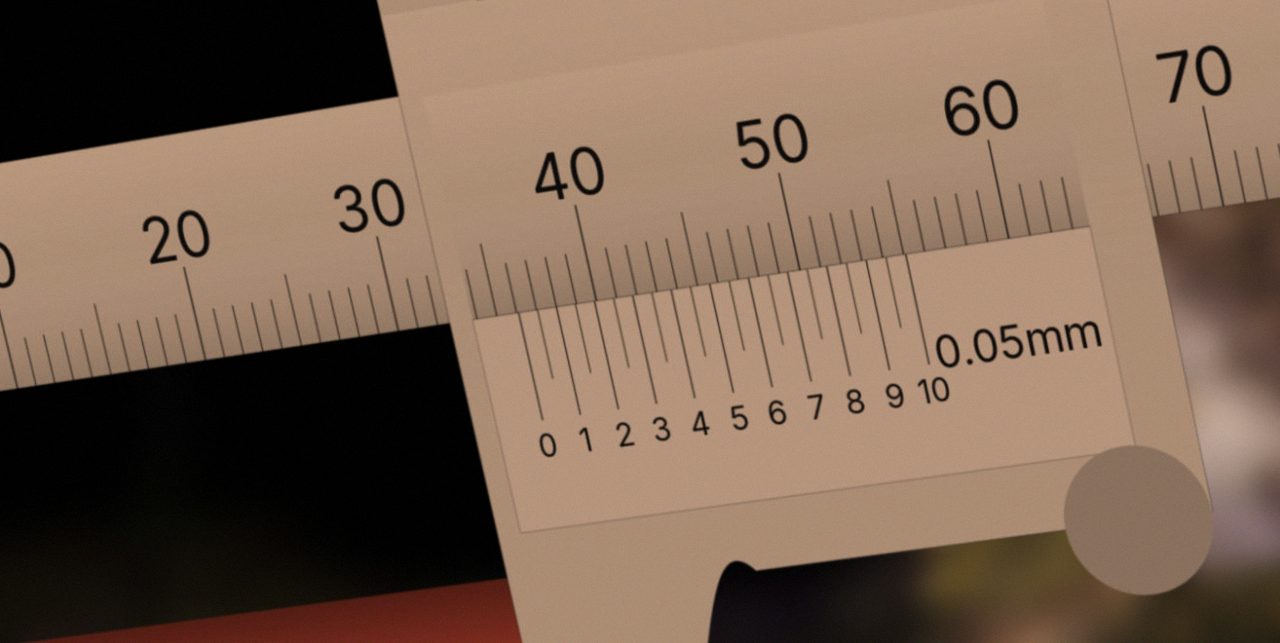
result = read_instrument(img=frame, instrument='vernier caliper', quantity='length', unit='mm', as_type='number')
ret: 36.1 mm
